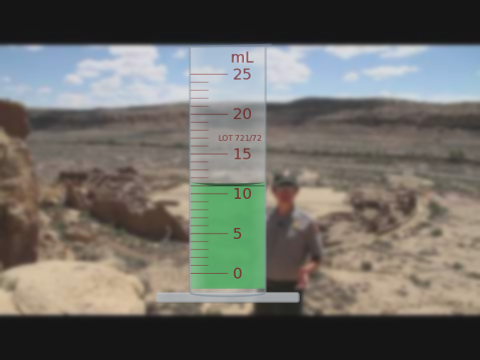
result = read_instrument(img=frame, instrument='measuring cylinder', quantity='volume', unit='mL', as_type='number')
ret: 11 mL
